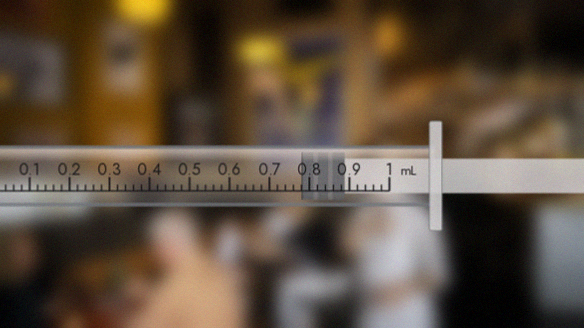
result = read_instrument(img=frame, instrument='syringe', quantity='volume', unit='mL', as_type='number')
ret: 0.78 mL
